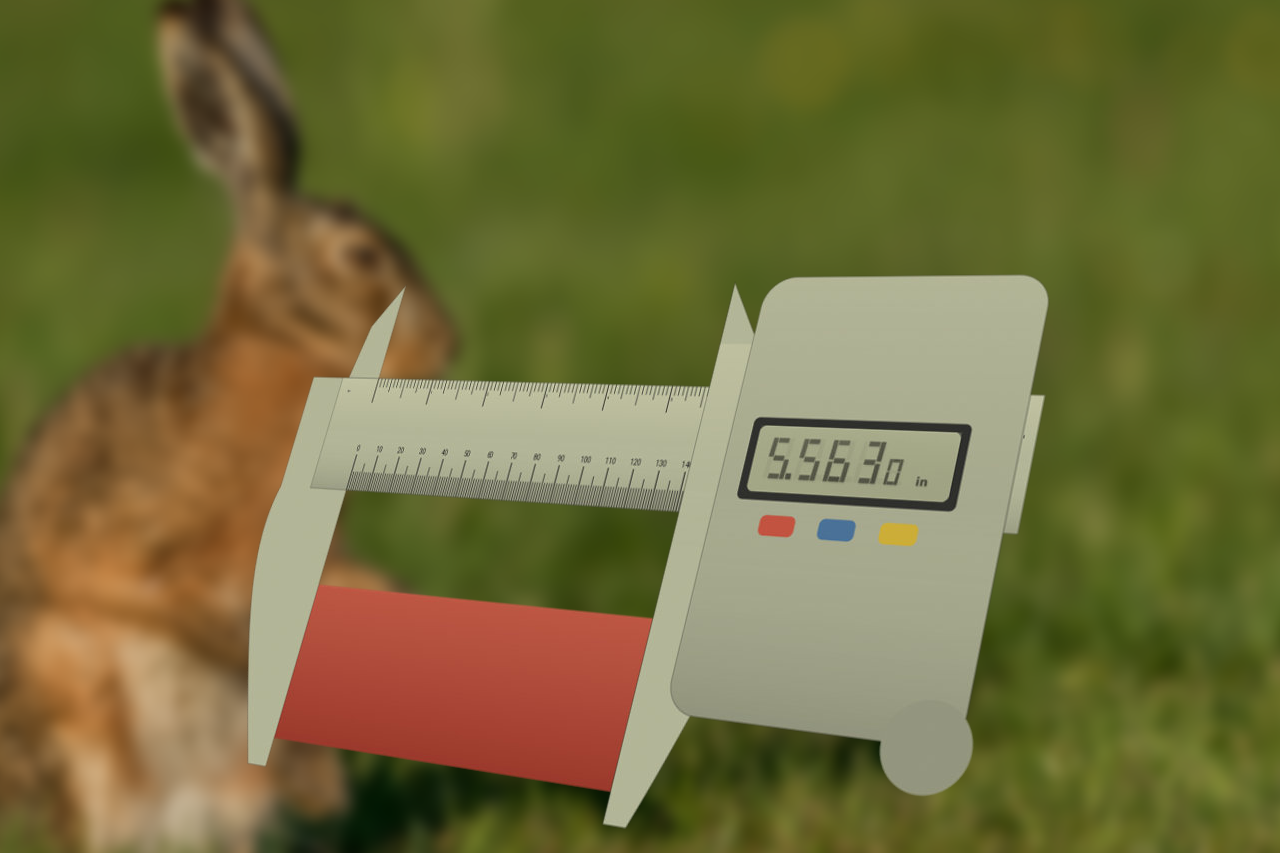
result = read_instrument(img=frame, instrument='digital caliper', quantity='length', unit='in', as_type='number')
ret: 5.5630 in
